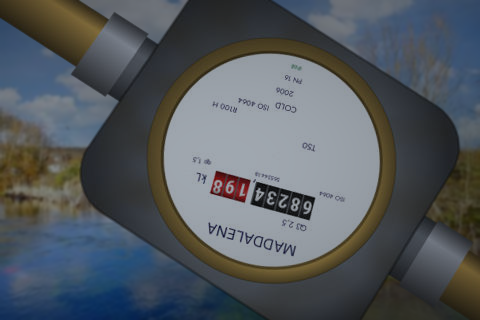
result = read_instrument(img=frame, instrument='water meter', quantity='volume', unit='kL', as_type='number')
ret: 68234.198 kL
